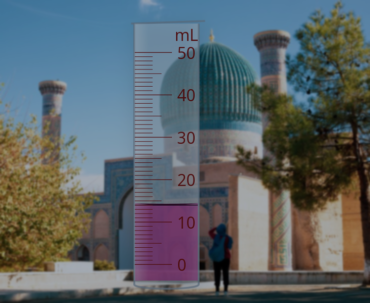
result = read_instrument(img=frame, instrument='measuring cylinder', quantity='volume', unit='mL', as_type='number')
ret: 14 mL
